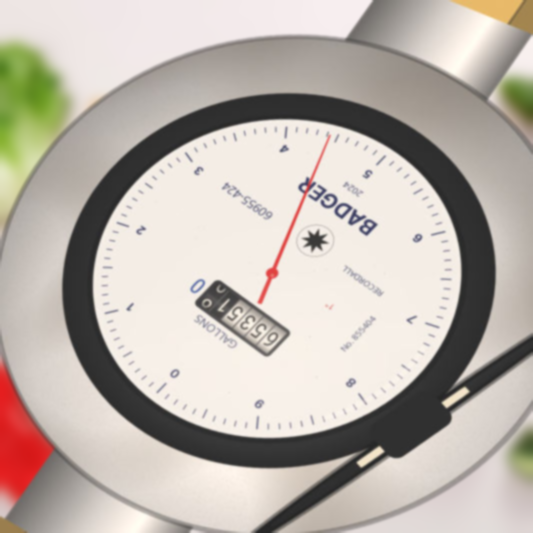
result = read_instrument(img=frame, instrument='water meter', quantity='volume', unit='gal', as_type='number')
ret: 6535184.4 gal
